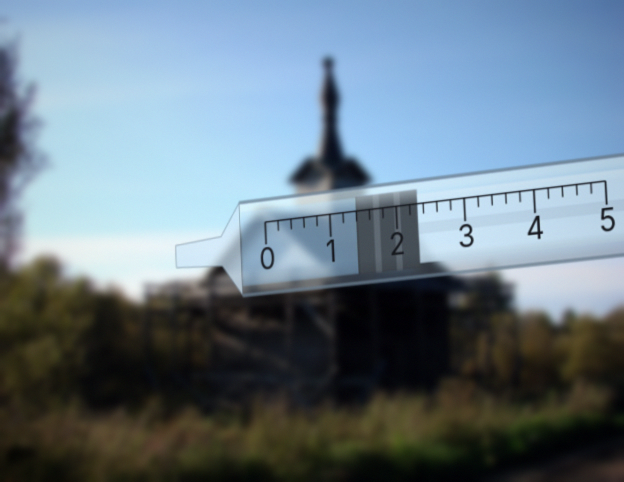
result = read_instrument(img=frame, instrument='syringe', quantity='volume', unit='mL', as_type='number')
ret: 1.4 mL
